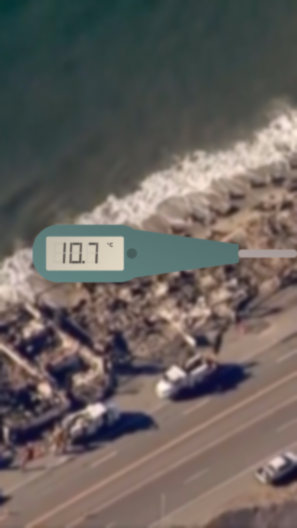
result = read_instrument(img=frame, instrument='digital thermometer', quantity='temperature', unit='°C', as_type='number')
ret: 10.7 °C
